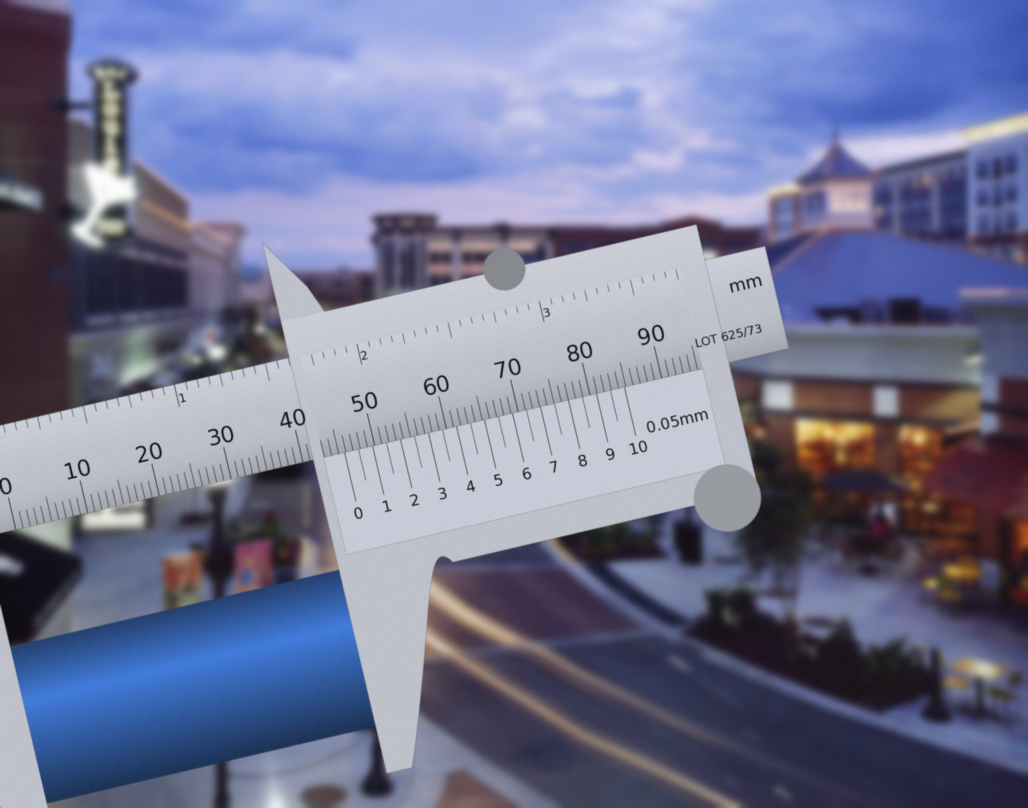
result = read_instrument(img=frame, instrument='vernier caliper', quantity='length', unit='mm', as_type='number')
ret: 45.8 mm
